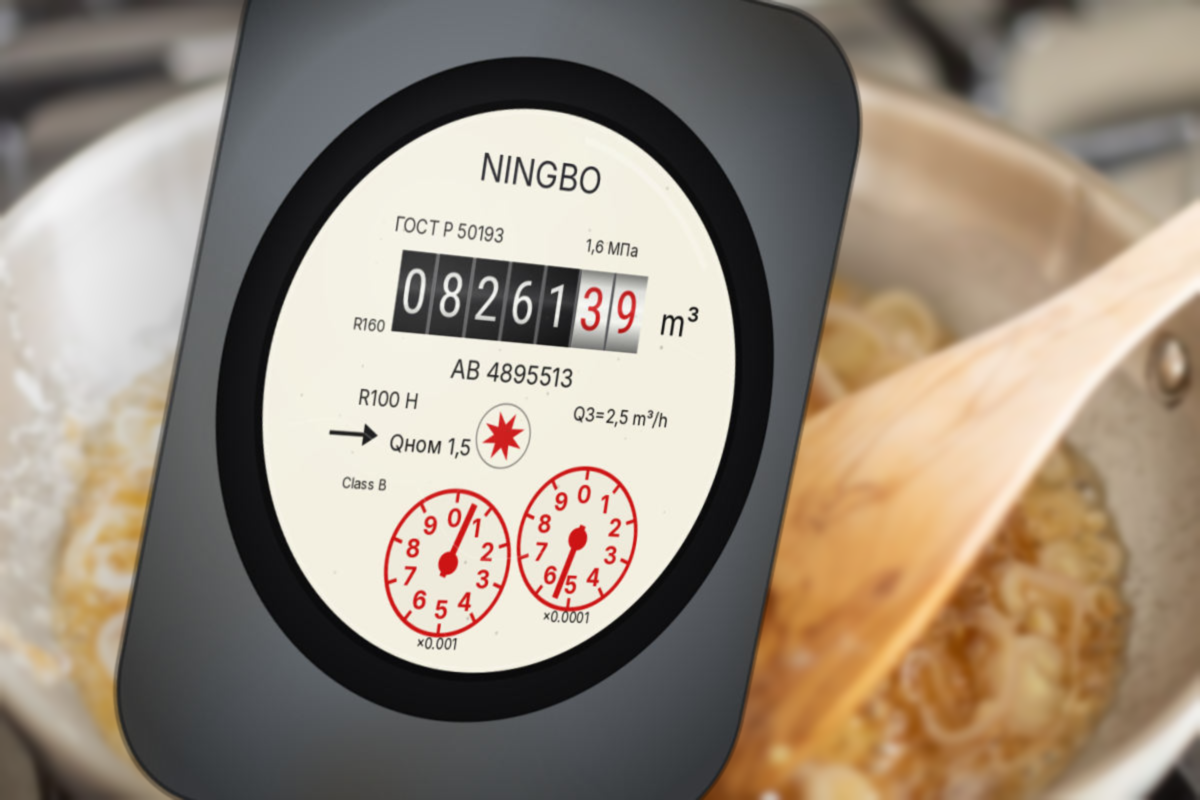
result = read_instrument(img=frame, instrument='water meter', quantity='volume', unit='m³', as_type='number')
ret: 8261.3905 m³
